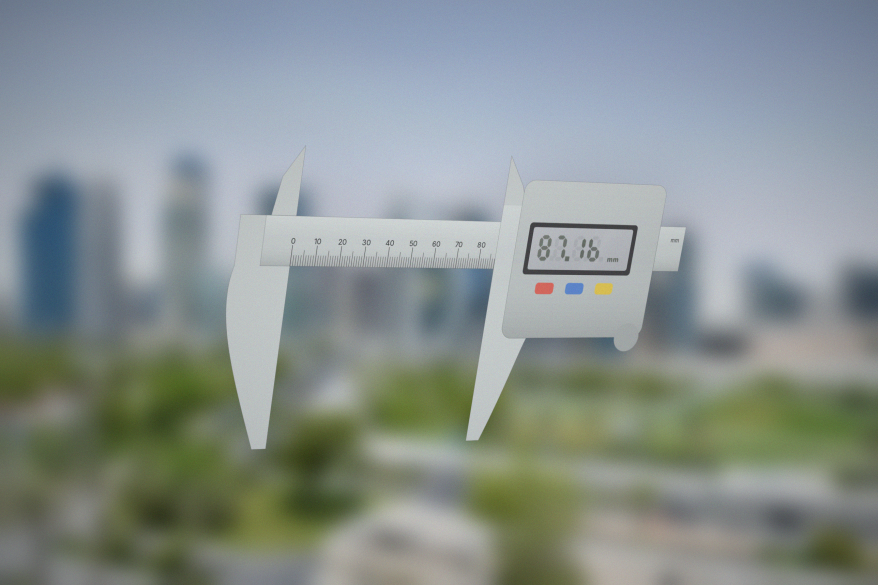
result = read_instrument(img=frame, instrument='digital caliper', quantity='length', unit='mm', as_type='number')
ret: 87.16 mm
